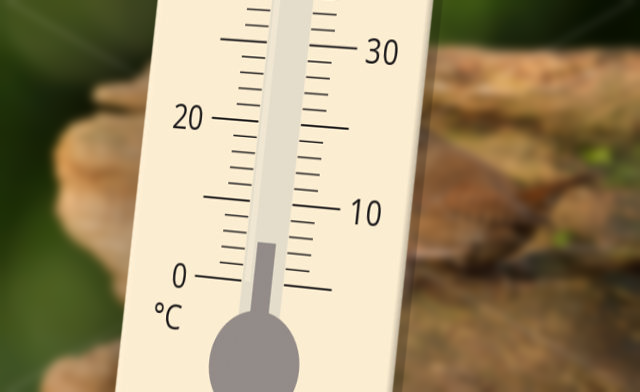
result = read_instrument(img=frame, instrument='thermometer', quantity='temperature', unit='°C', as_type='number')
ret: 5 °C
